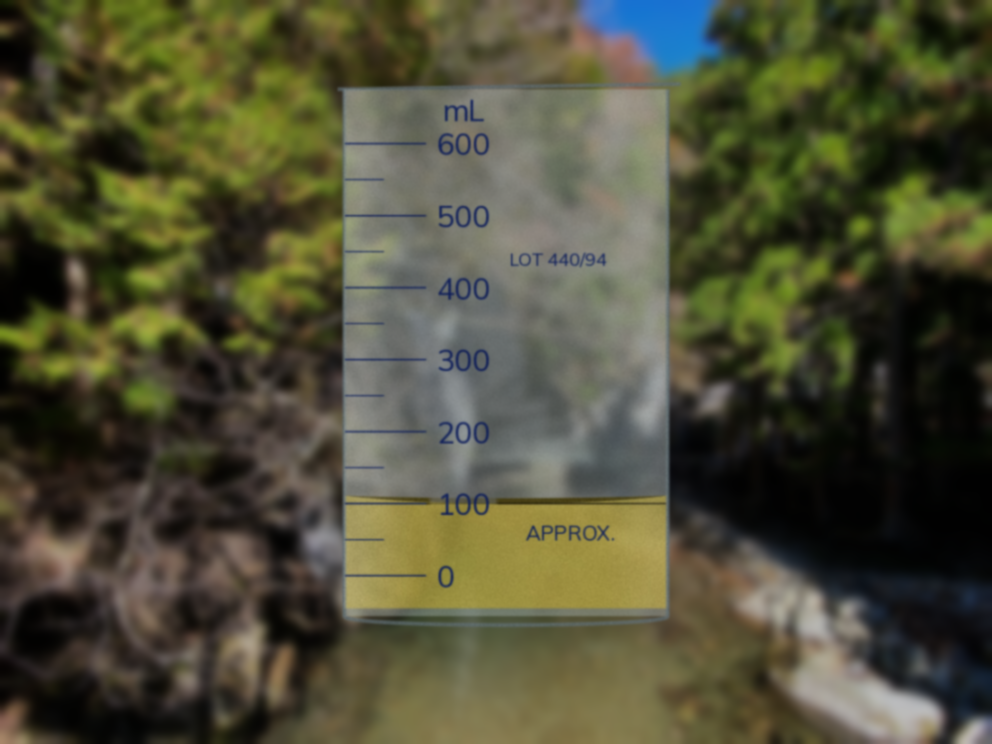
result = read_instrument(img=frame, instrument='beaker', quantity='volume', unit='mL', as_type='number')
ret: 100 mL
